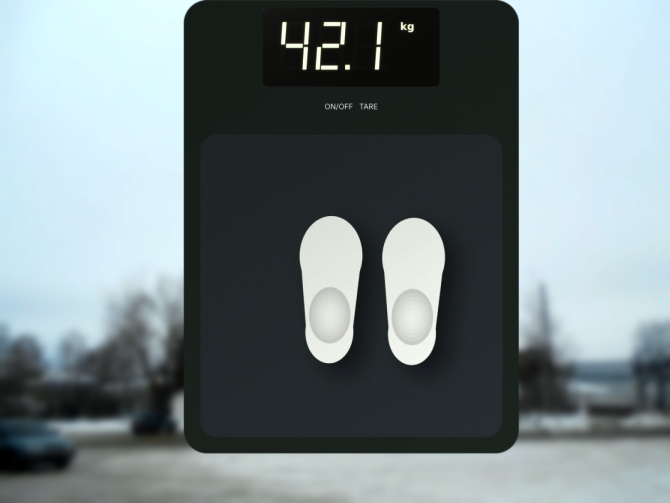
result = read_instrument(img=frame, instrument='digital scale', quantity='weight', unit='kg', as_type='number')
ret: 42.1 kg
